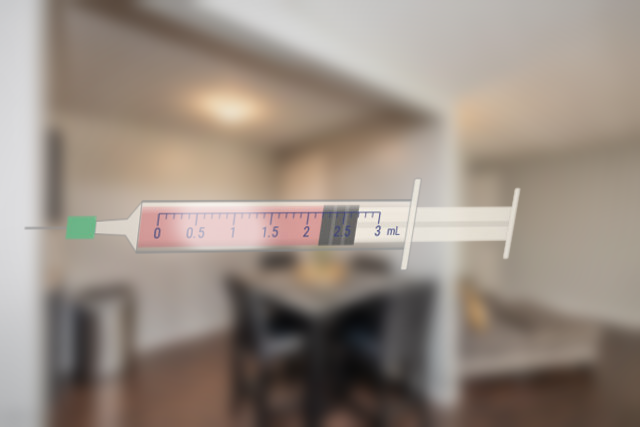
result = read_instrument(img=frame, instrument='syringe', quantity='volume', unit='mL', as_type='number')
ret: 2.2 mL
